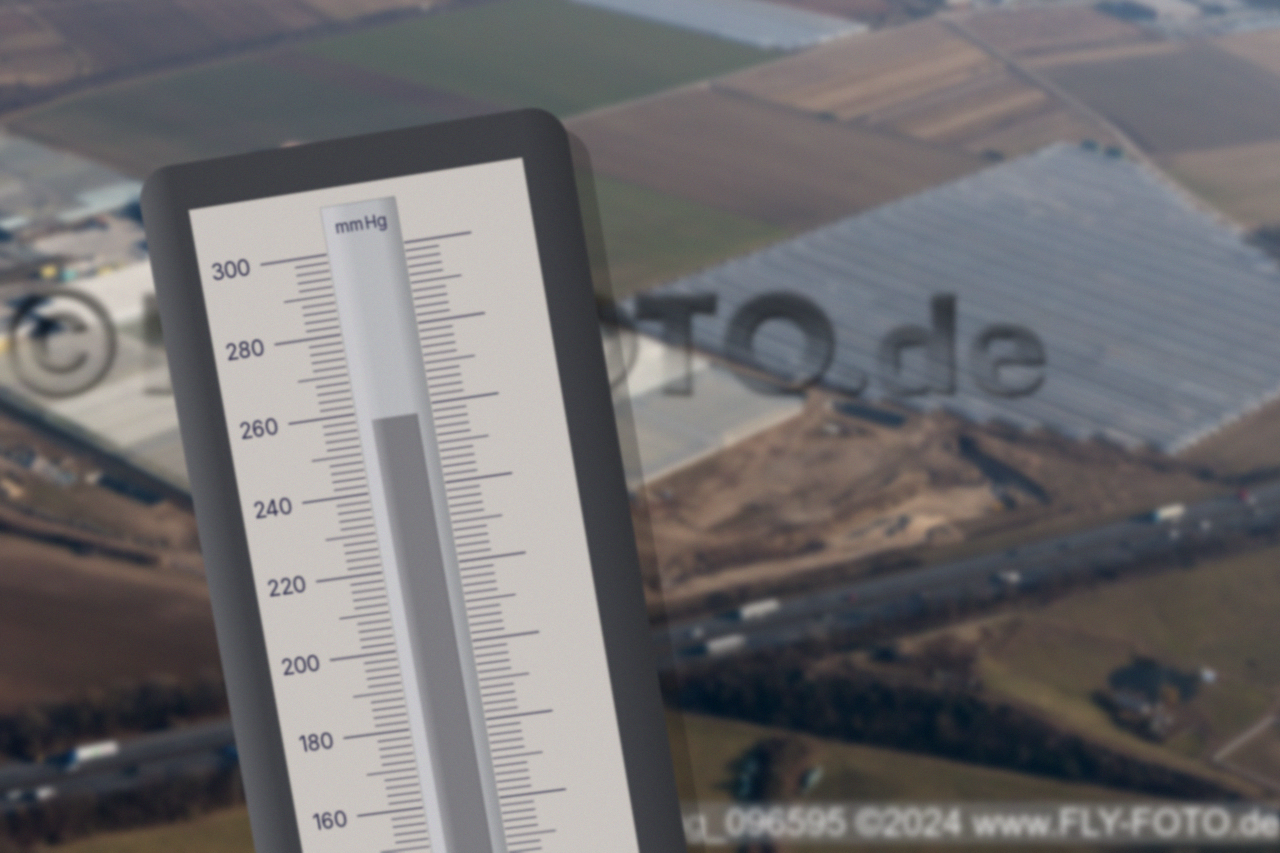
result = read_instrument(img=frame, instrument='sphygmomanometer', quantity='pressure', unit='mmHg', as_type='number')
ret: 258 mmHg
